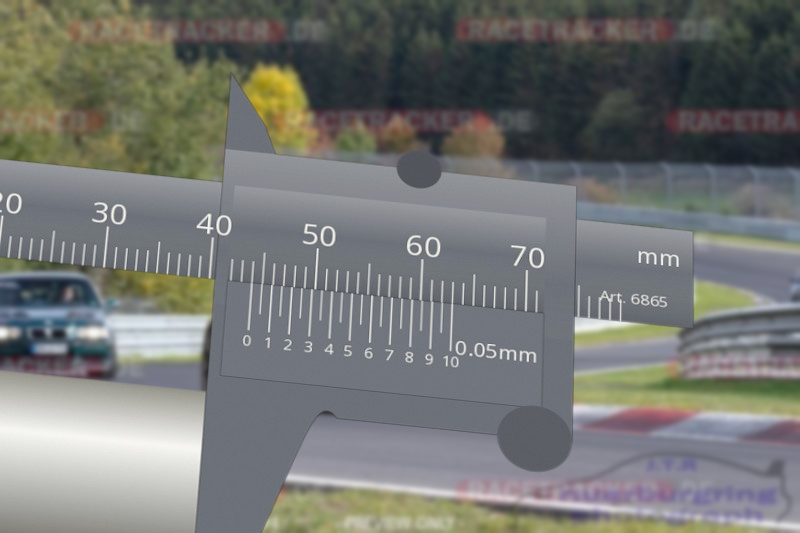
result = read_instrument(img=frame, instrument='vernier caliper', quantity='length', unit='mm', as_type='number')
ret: 44.0 mm
